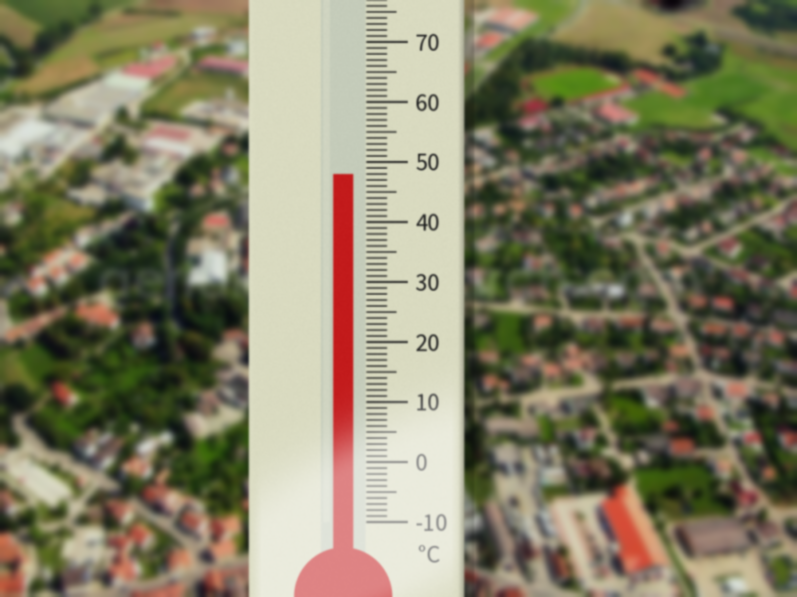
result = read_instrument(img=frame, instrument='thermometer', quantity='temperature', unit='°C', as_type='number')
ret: 48 °C
